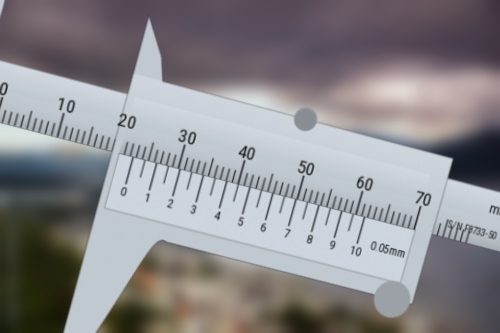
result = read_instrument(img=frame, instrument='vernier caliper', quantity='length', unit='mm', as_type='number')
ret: 22.5 mm
